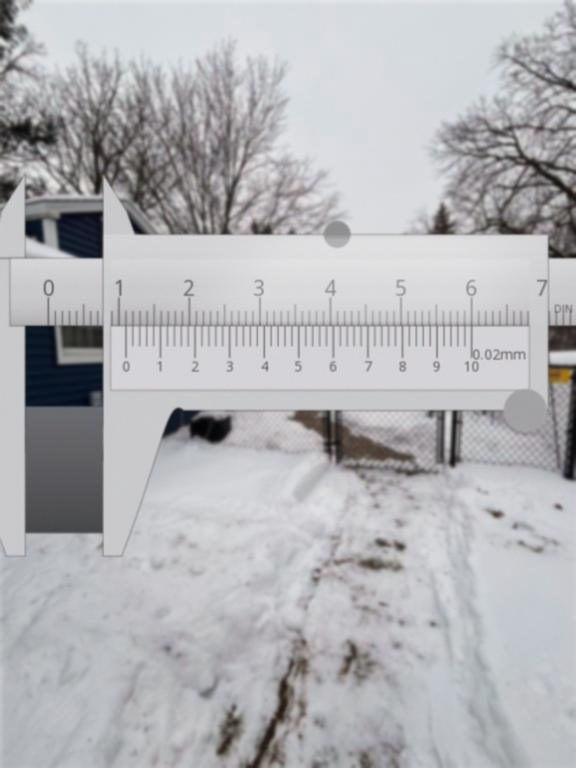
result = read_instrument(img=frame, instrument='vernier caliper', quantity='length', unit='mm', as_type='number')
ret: 11.0 mm
